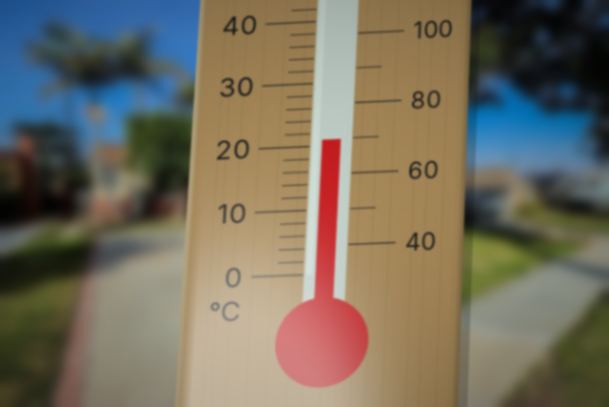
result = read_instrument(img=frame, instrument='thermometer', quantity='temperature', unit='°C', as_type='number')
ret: 21 °C
